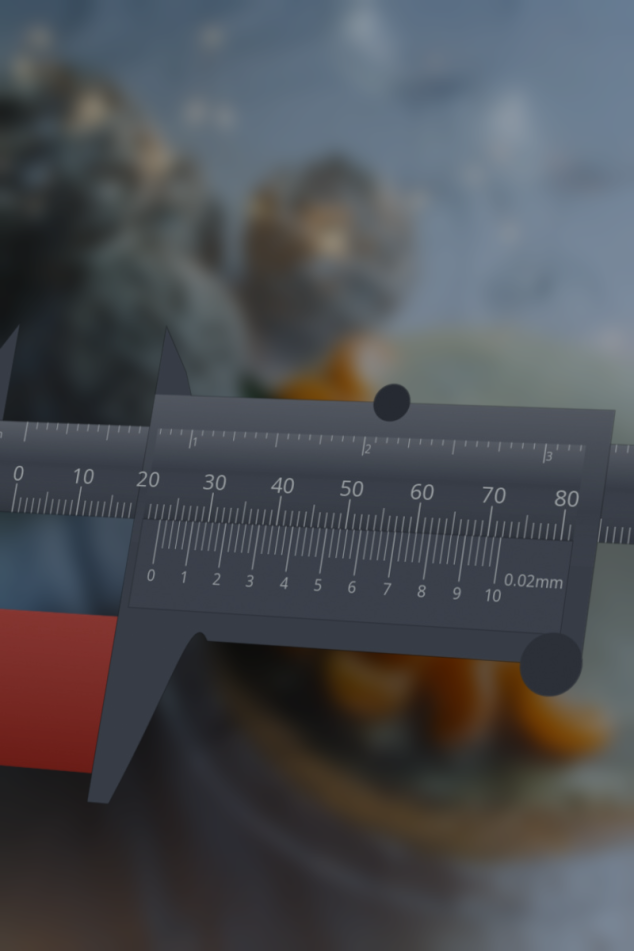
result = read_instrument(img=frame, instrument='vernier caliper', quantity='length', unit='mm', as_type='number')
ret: 22.8 mm
